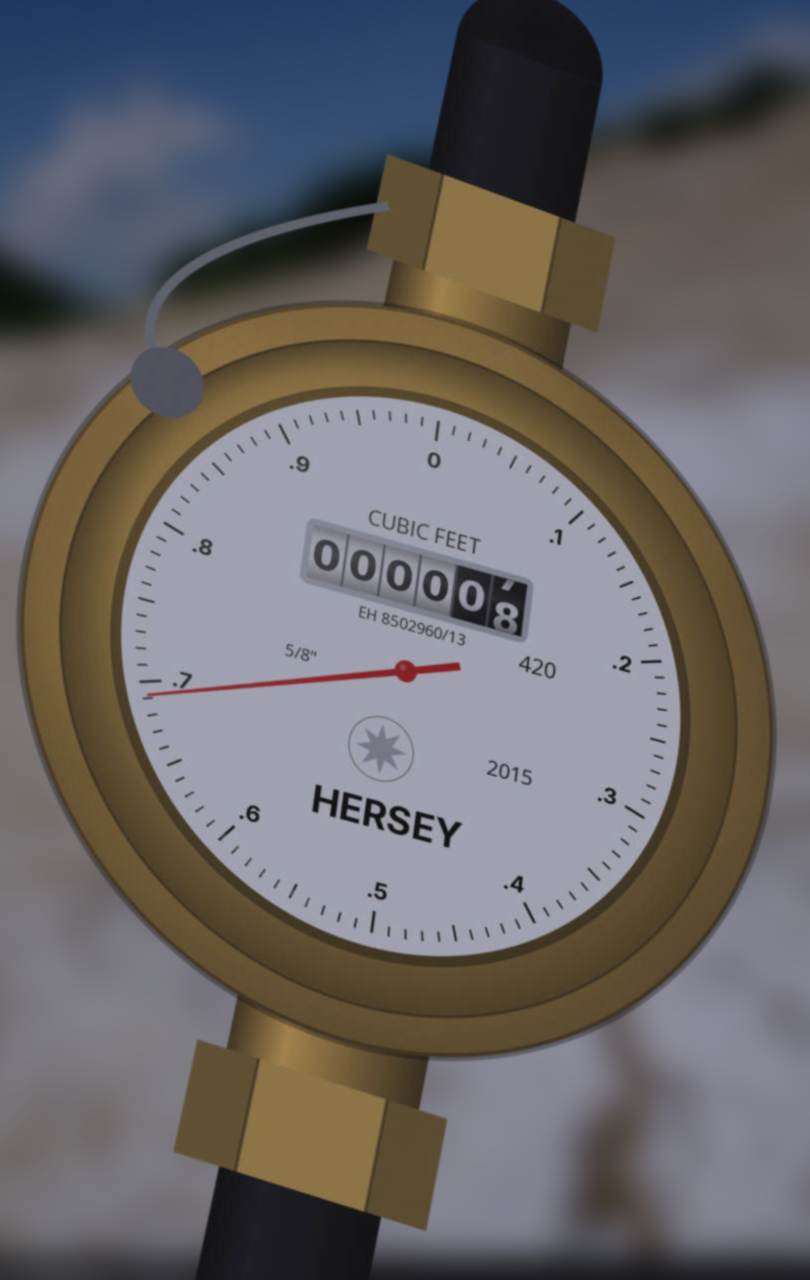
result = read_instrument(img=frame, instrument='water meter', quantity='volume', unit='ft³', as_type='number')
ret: 7.69 ft³
